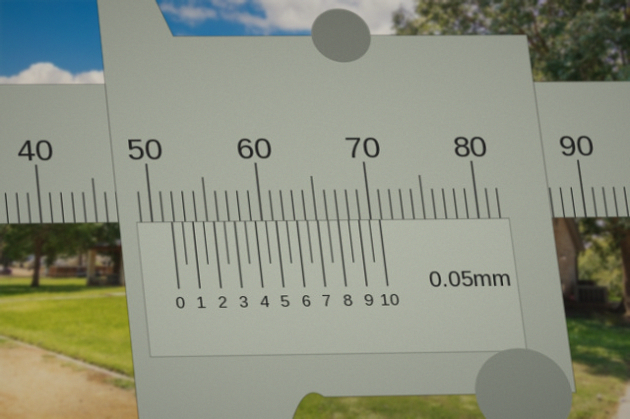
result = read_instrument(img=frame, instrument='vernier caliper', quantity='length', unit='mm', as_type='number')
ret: 51.8 mm
